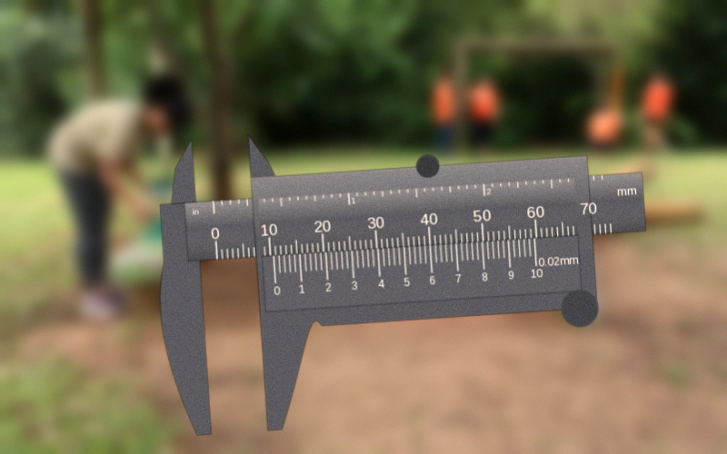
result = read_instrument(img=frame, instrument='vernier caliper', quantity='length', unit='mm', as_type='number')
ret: 10.6 mm
